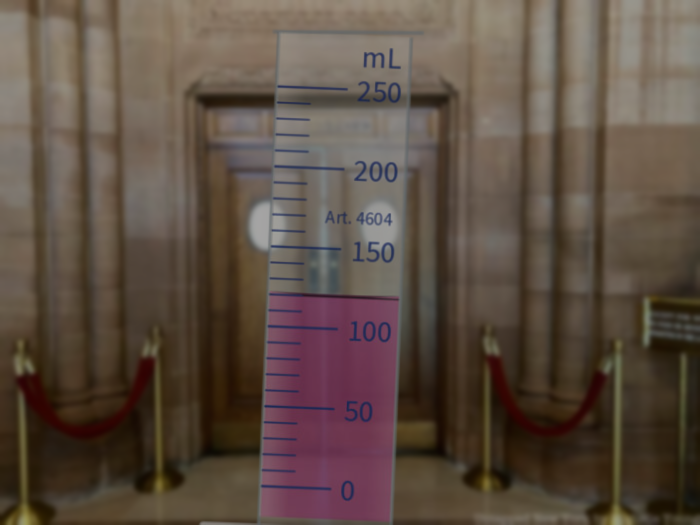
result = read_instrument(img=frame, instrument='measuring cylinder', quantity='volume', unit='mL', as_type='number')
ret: 120 mL
